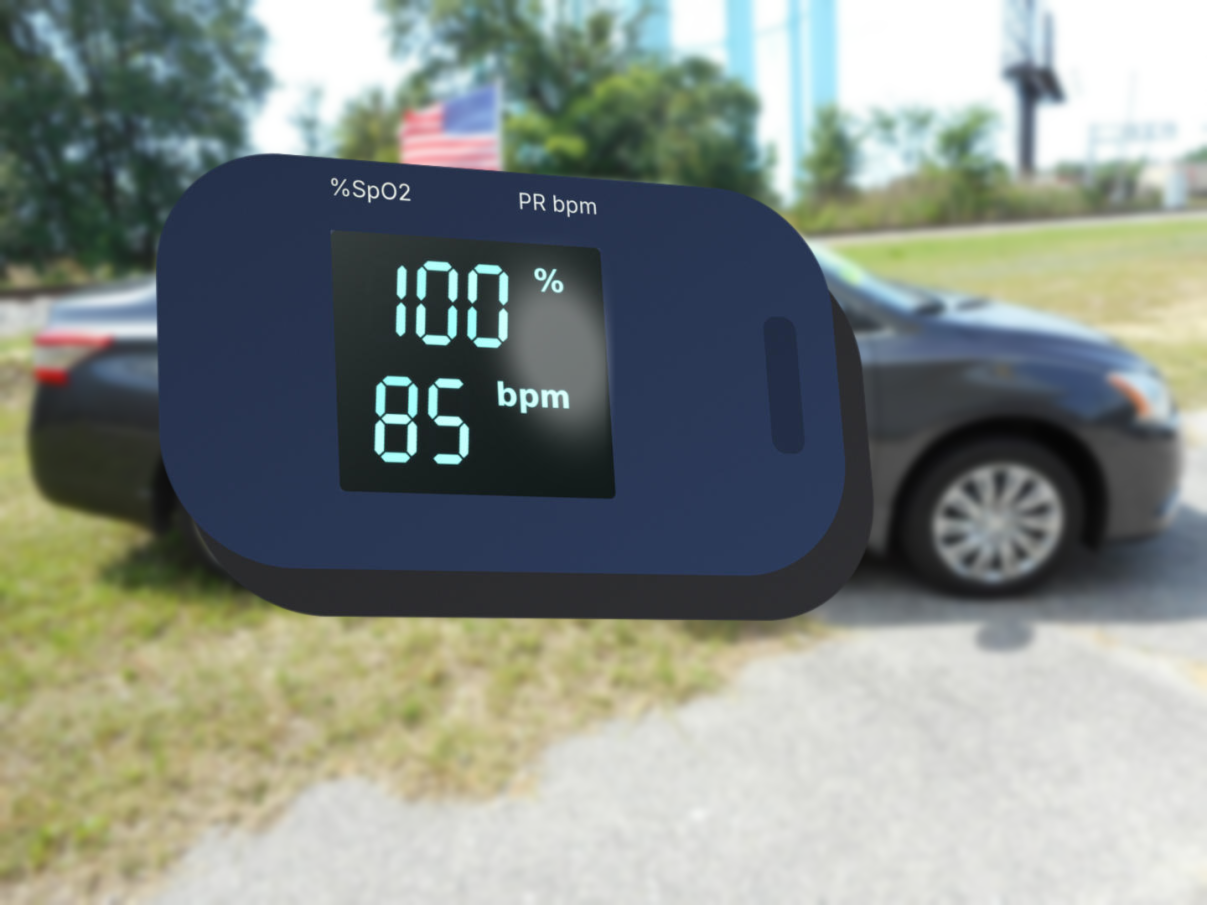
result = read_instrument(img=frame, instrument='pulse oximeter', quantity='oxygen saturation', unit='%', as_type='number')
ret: 100 %
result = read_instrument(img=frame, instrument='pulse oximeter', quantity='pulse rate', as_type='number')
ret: 85 bpm
